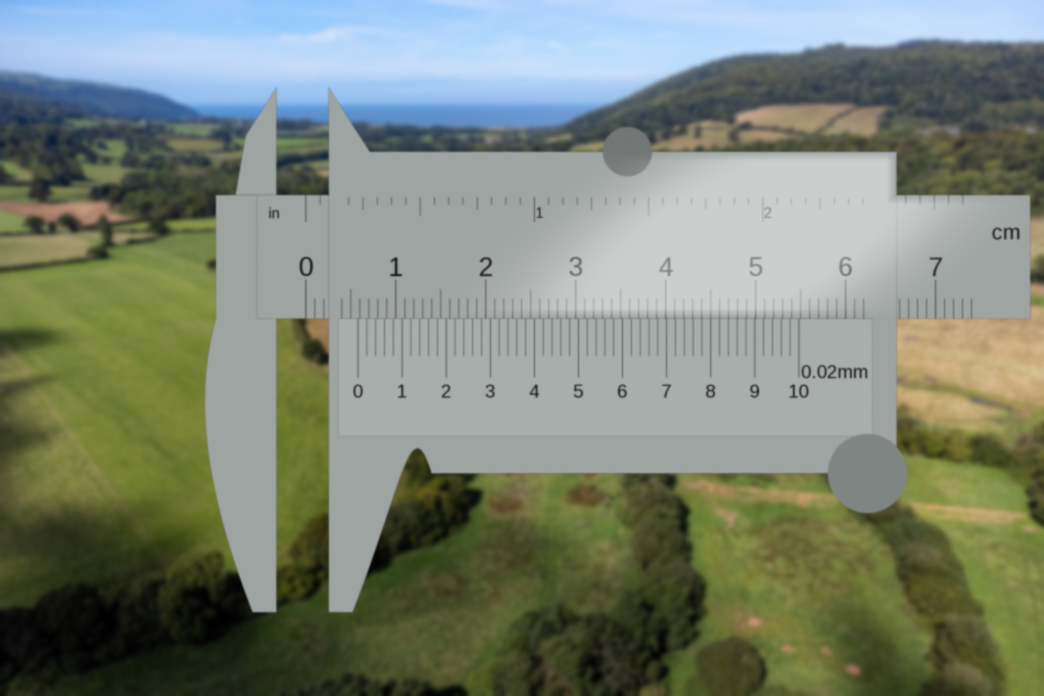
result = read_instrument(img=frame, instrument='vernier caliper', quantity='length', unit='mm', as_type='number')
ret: 5.8 mm
